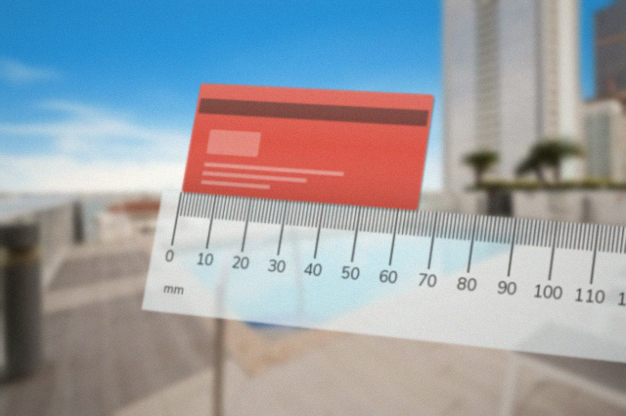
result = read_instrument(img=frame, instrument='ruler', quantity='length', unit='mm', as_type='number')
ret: 65 mm
